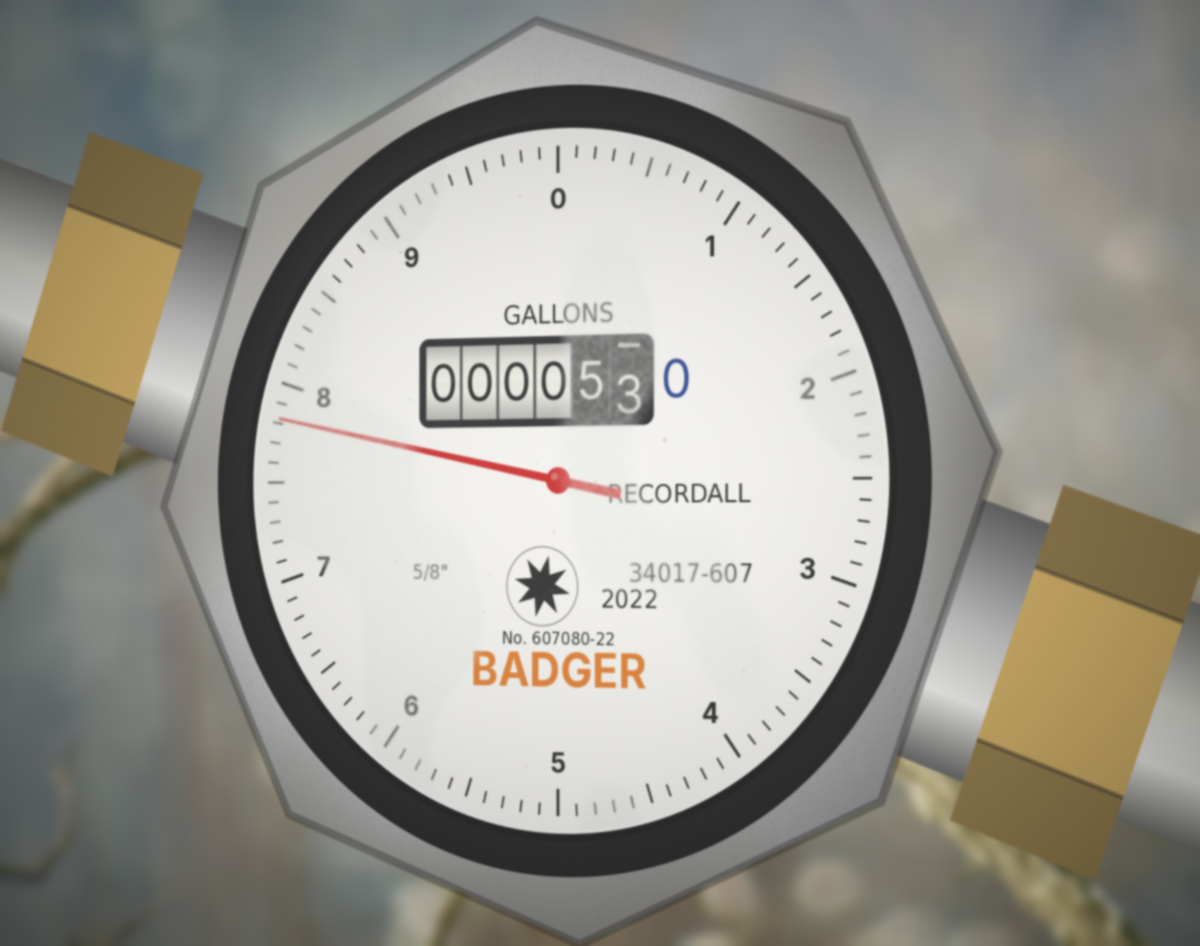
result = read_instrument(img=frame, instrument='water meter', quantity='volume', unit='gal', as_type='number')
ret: 527.8 gal
